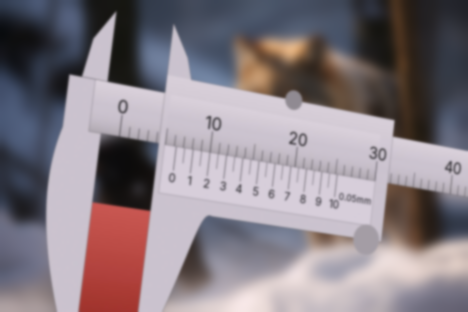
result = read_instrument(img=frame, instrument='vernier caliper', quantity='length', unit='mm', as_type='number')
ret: 6.2 mm
